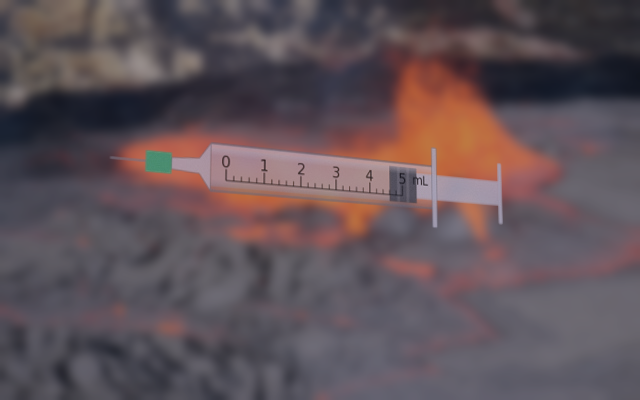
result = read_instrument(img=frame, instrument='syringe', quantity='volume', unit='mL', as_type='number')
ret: 4.6 mL
